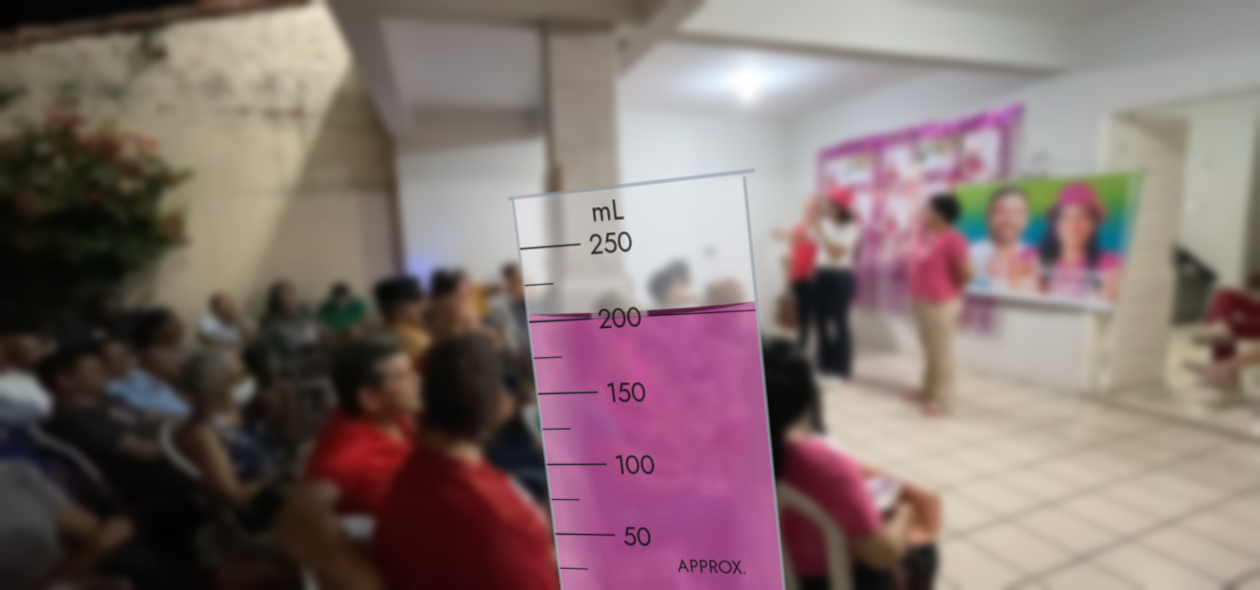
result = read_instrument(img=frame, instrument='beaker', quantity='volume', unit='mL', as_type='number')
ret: 200 mL
